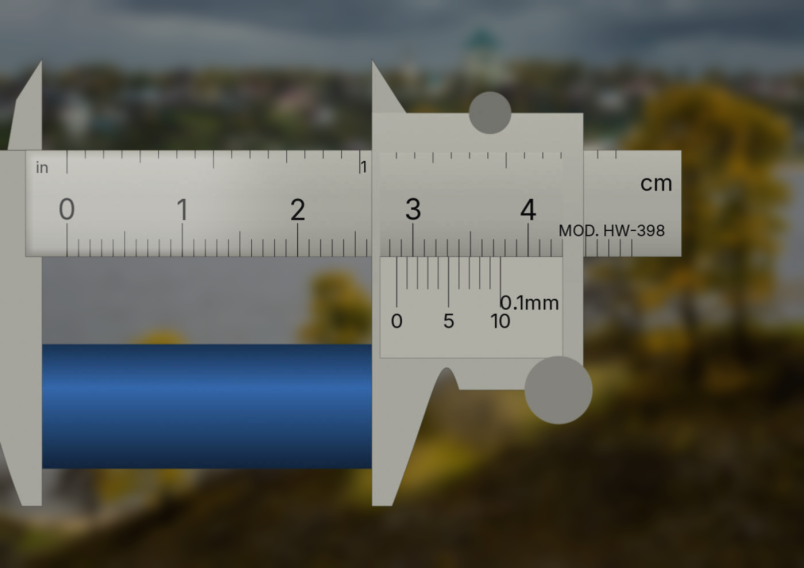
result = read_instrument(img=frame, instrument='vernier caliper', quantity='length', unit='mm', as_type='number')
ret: 28.6 mm
